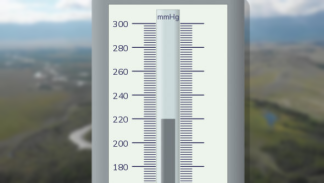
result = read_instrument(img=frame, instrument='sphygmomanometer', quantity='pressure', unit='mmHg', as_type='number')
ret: 220 mmHg
